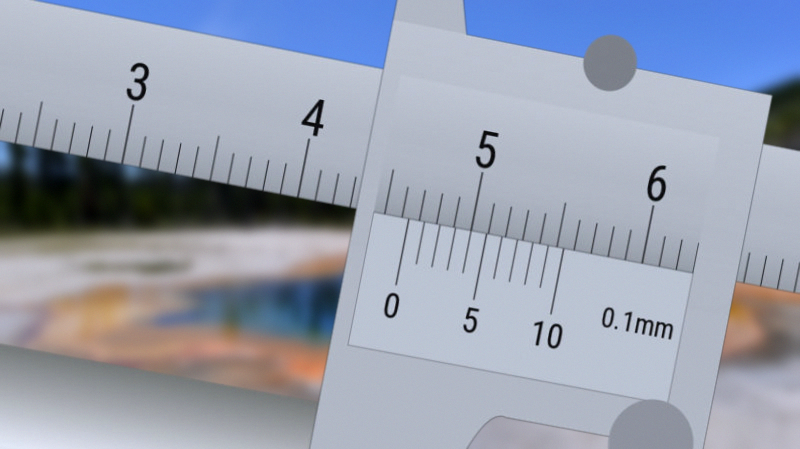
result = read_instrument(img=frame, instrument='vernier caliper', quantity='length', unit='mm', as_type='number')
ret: 46.4 mm
